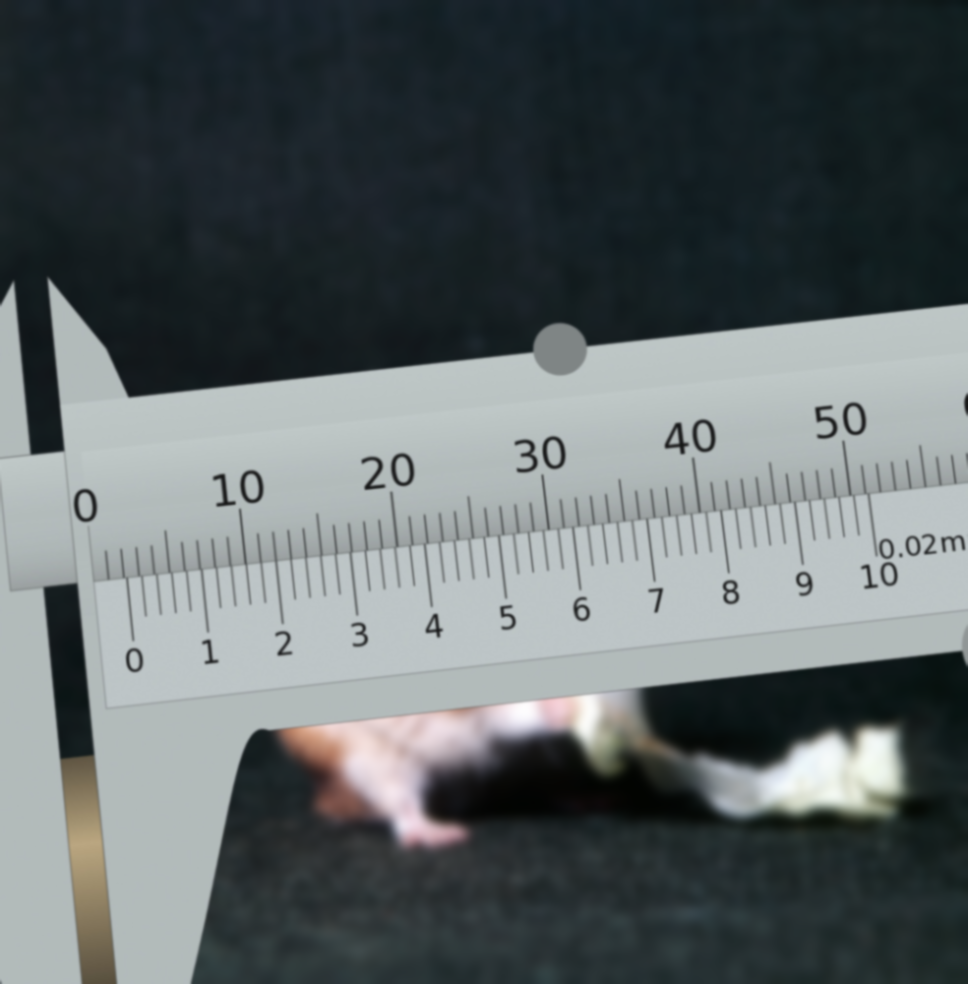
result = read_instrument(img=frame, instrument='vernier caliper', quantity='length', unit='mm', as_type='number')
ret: 2.2 mm
